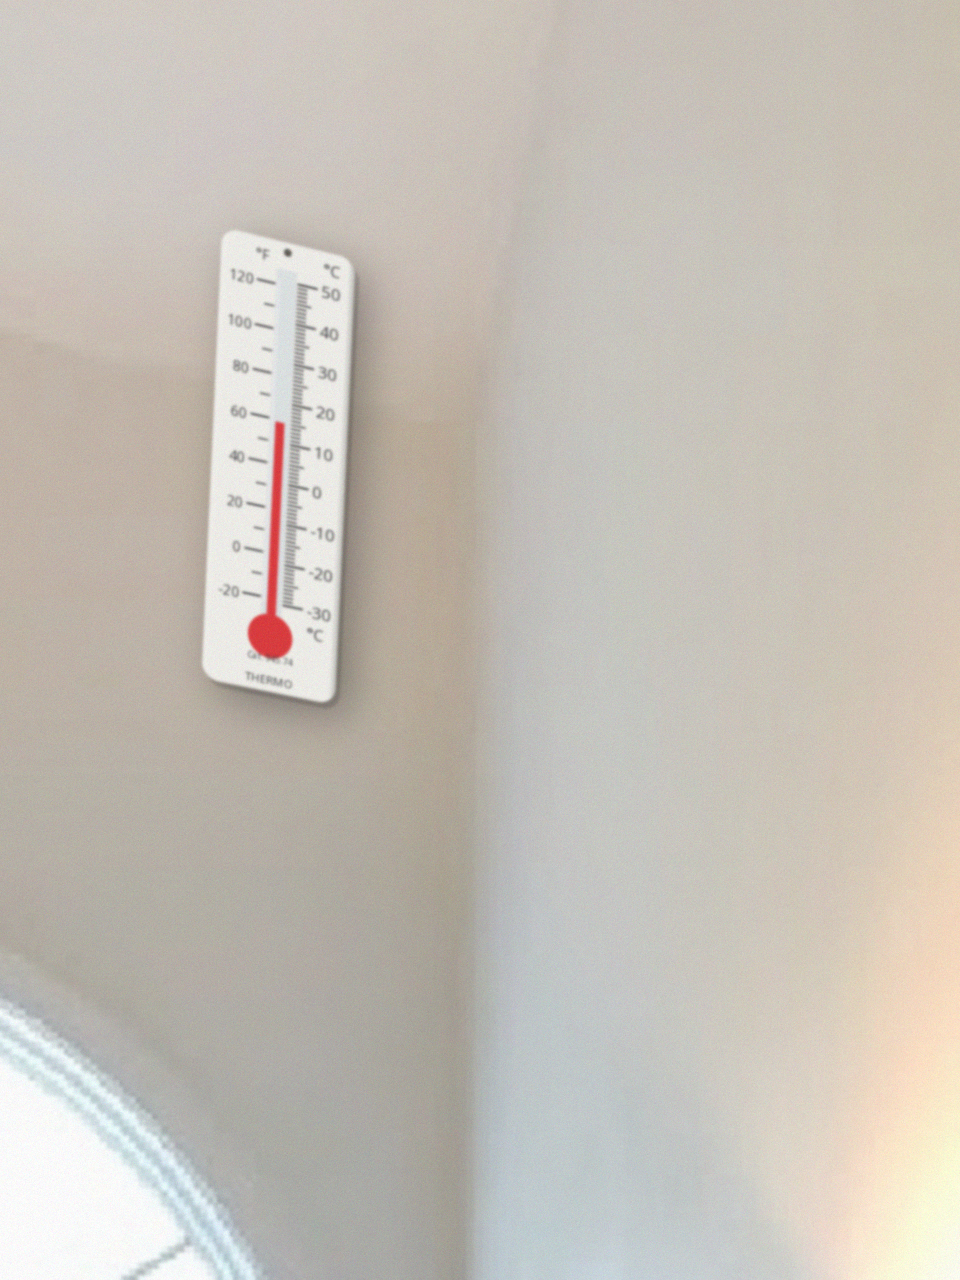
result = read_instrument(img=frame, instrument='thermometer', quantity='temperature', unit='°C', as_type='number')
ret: 15 °C
